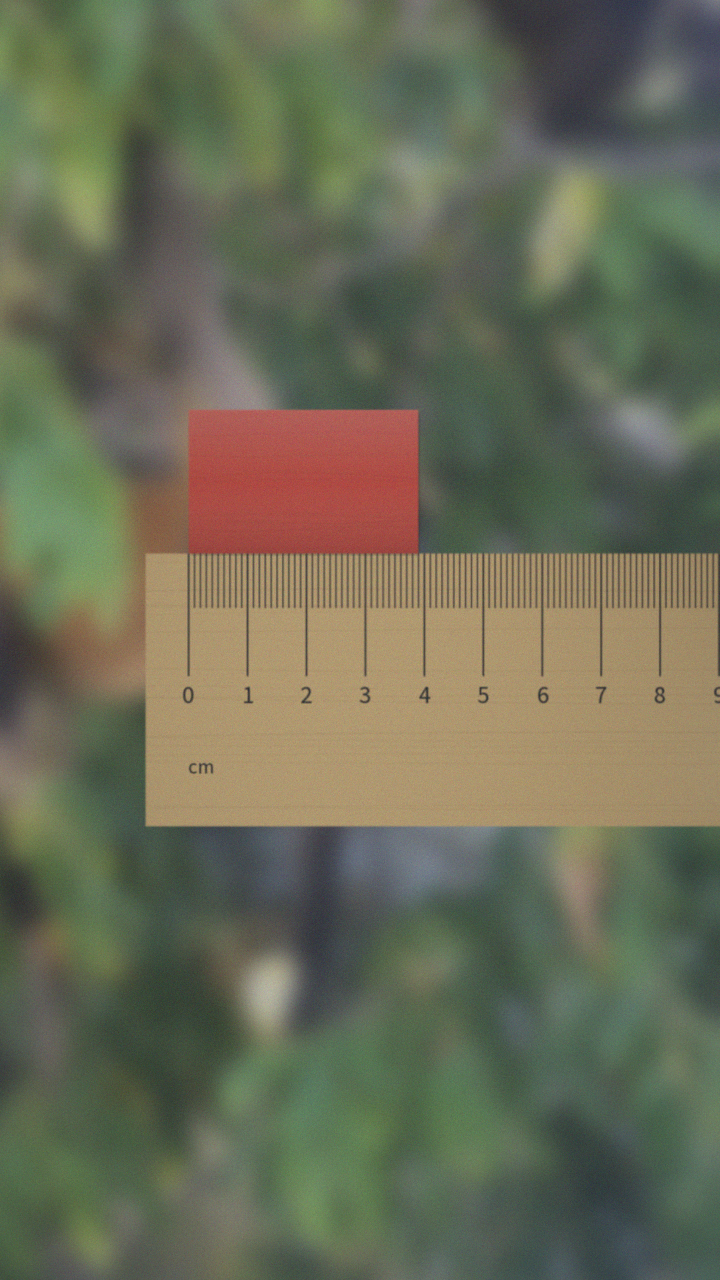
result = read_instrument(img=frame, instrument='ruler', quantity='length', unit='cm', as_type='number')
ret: 3.9 cm
